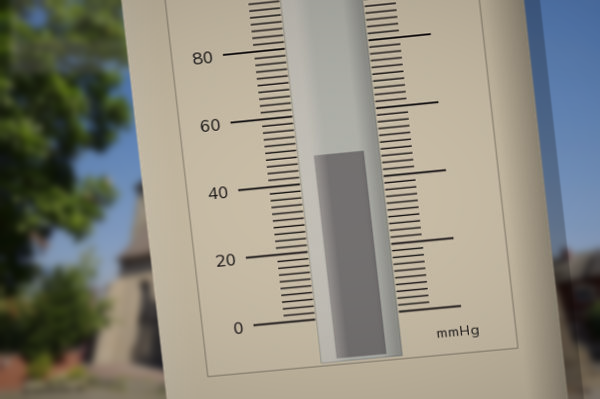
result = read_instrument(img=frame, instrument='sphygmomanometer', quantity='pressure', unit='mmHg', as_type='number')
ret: 48 mmHg
